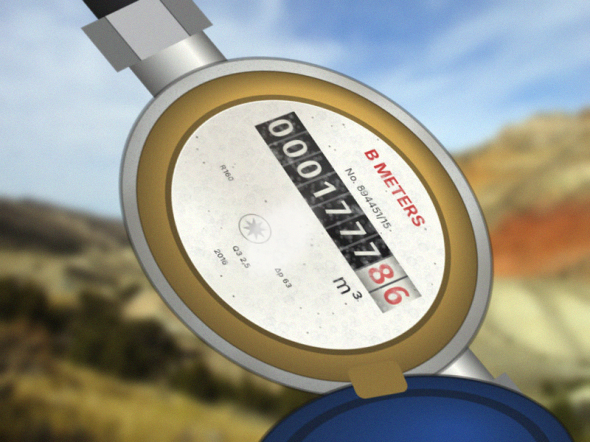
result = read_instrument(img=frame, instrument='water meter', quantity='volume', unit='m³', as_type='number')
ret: 1777.86 m³
